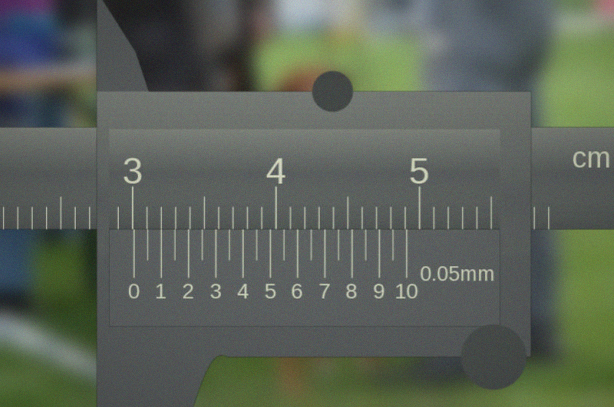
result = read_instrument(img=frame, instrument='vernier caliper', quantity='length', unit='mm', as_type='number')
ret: 30.1 mm
